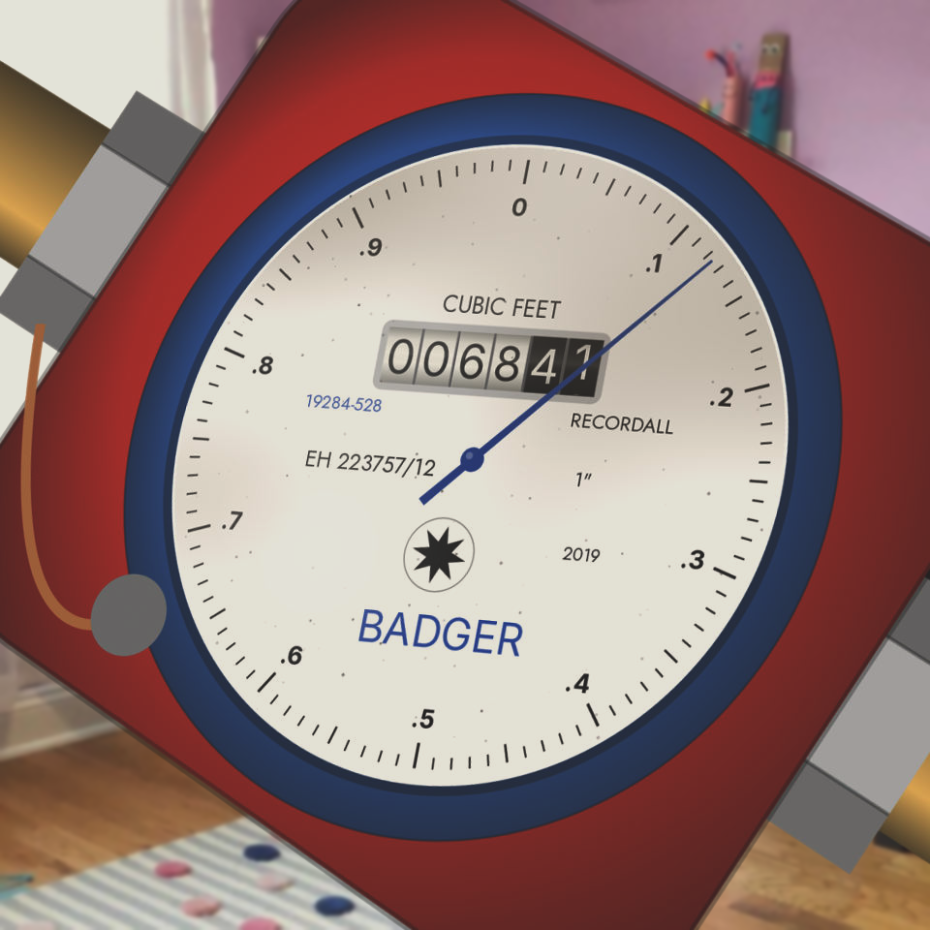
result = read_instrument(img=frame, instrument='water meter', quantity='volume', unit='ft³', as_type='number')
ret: 6841.12 ft³
